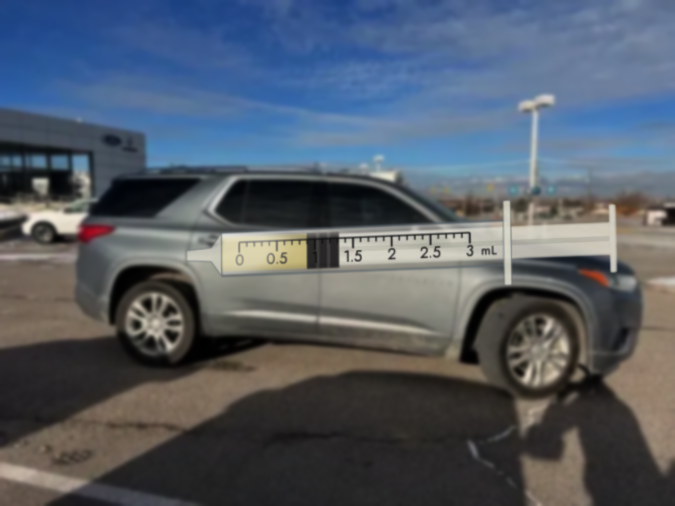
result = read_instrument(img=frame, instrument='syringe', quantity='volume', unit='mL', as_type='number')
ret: 0.9 mL
